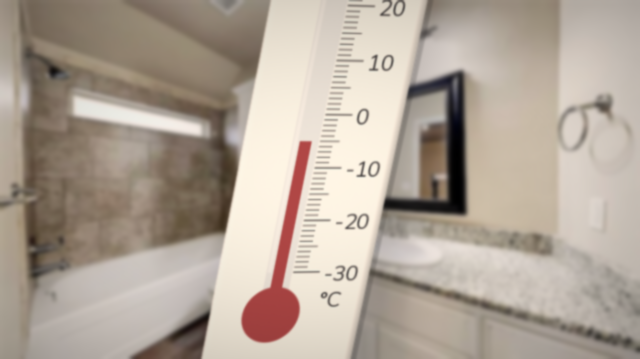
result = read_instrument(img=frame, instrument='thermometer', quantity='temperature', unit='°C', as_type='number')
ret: -5 °C
